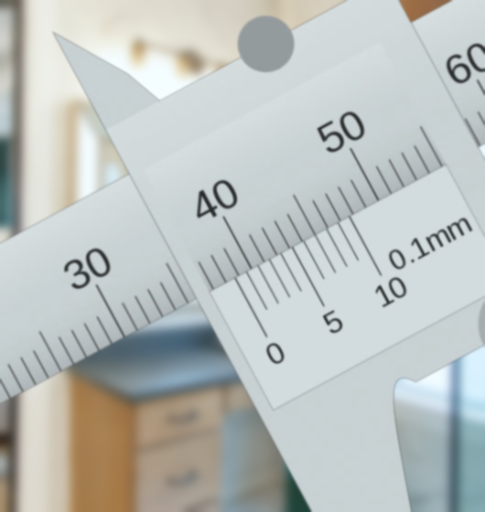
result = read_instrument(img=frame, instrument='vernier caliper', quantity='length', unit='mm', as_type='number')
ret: 38.7 mm
